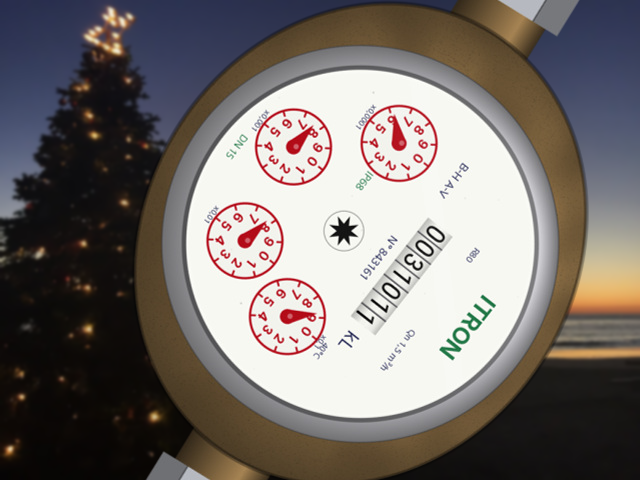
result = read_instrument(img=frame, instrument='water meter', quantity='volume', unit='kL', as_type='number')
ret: 31010.8776 kL
